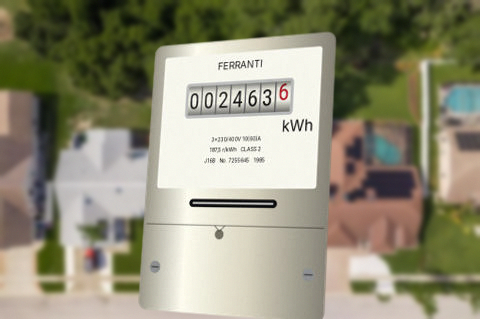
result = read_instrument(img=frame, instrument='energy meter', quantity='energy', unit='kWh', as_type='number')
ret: 2463.6 kWh
